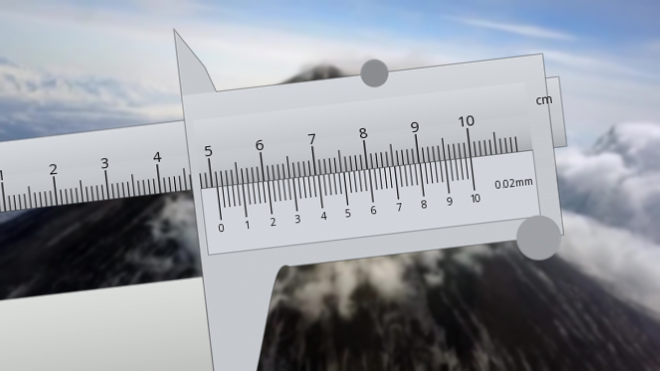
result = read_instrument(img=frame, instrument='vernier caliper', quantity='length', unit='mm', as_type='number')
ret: 51.0 mm
